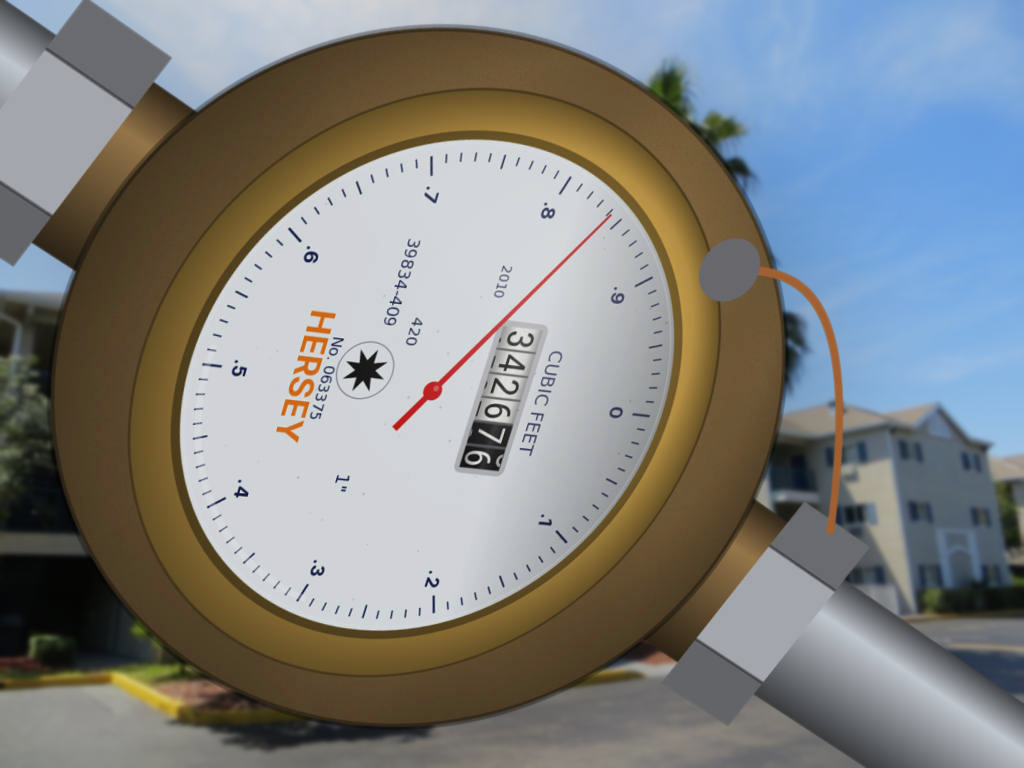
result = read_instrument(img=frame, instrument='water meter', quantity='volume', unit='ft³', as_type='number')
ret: 342675.84 ft³
